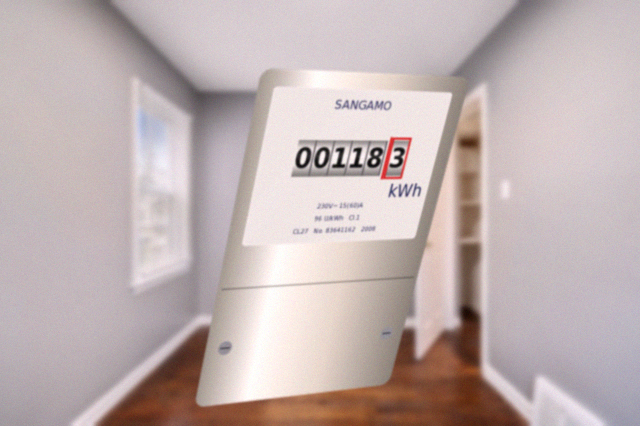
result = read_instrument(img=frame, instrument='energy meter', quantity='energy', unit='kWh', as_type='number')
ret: 118.3 kWh
